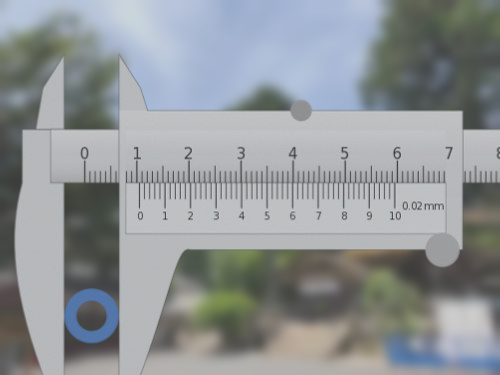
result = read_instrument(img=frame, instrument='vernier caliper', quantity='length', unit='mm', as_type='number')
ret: 10.5 mm
